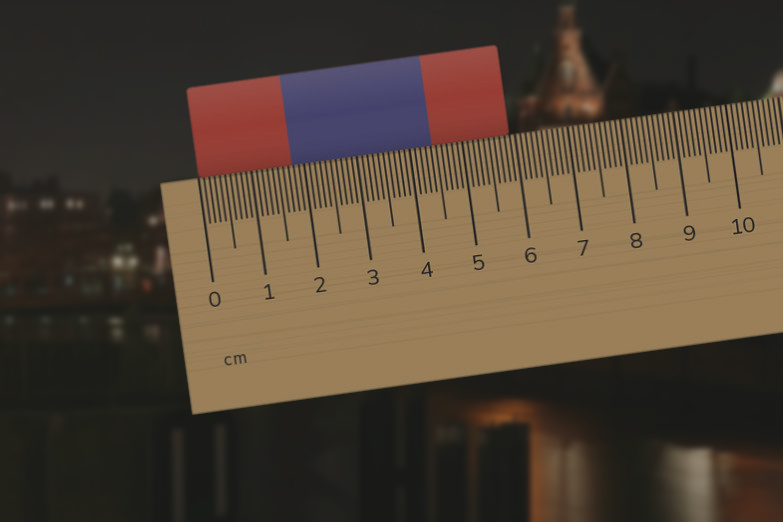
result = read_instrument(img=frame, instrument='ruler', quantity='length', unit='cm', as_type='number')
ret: 5.9 cm
